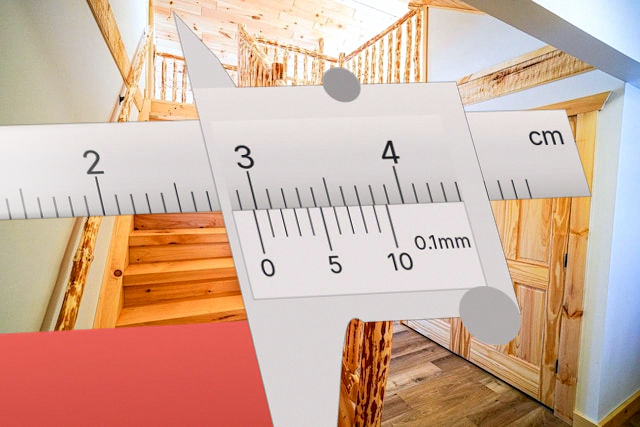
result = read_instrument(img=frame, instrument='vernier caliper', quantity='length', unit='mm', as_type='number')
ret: 29.8 mm
